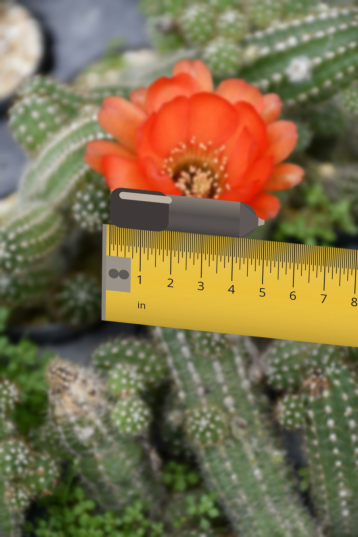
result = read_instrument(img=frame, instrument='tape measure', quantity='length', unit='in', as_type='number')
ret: 5 in
